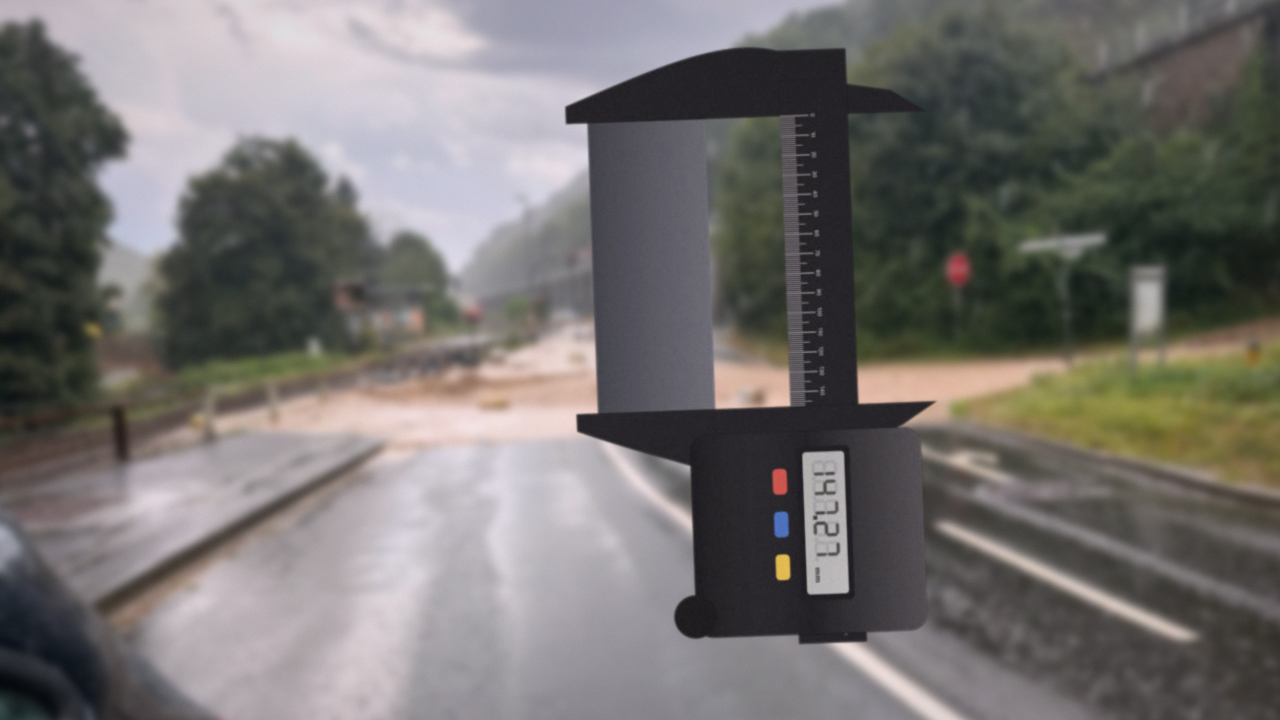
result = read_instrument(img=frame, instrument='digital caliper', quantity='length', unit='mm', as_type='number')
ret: 147.27 mm
